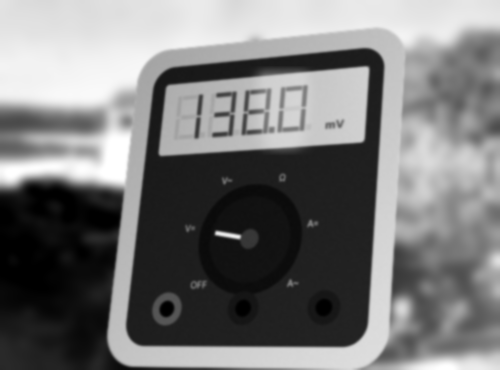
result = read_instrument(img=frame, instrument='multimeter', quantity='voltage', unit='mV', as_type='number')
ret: 138.0 mV
